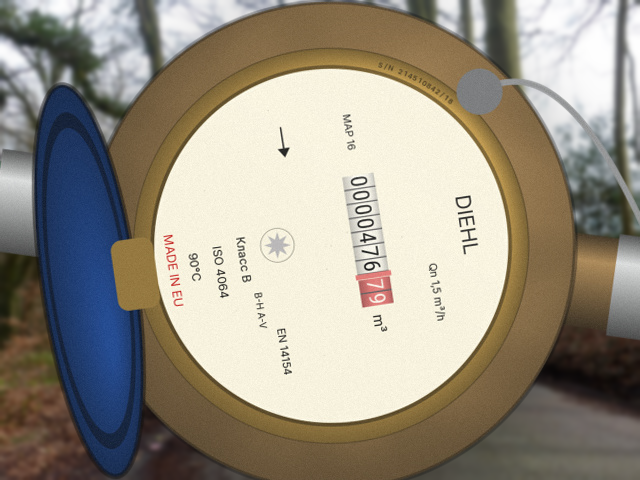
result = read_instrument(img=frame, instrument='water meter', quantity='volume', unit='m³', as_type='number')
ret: 476.79 m³
